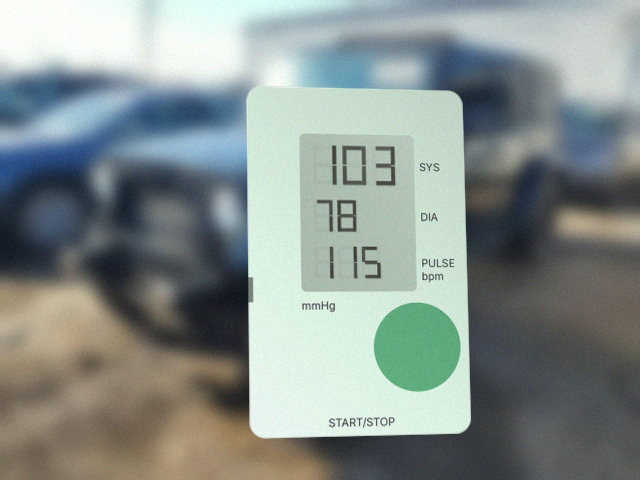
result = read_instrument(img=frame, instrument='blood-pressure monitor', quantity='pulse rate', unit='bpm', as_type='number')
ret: 115 bpm
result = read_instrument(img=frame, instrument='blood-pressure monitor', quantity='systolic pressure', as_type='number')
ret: 103 mmHg
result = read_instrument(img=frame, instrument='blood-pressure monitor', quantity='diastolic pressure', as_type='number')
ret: 78 mmHg
